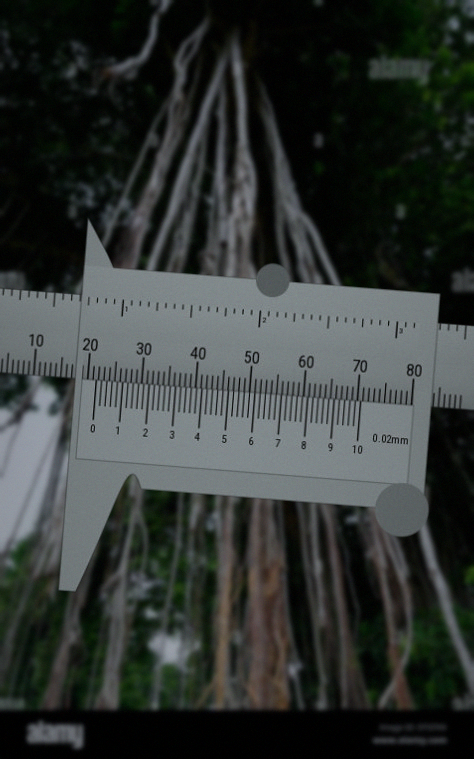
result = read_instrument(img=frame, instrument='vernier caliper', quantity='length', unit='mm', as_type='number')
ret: 21.6 mm
